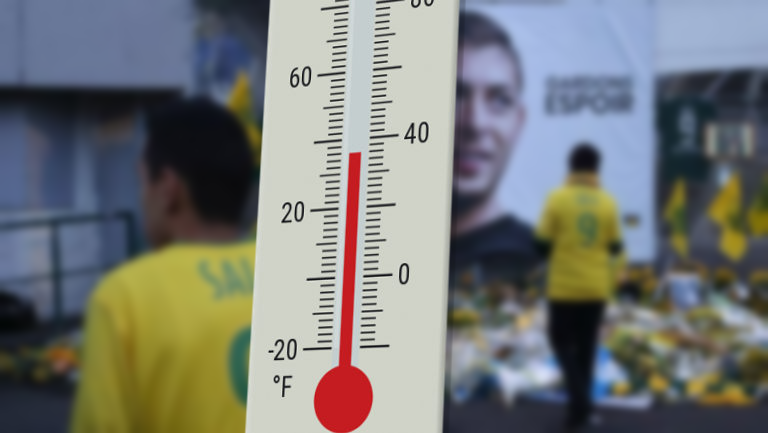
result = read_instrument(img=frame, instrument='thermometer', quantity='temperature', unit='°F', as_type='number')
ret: 36 °F
